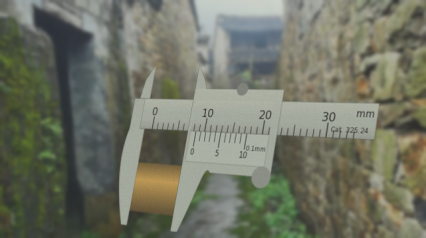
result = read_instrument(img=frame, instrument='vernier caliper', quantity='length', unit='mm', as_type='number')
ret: 8.4 mm
